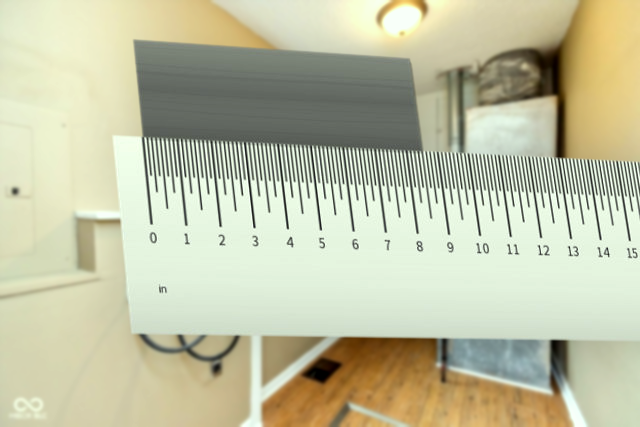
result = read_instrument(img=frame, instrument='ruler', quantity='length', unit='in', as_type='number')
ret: 8.5 in
